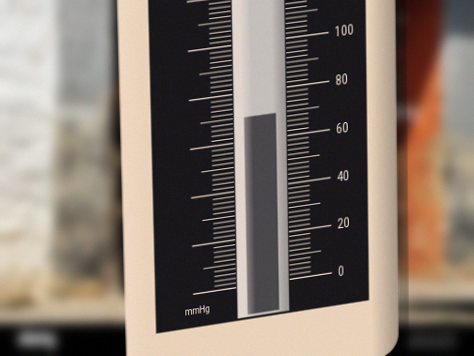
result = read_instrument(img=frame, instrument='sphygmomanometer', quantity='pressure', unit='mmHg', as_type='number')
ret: 70 mmHg
